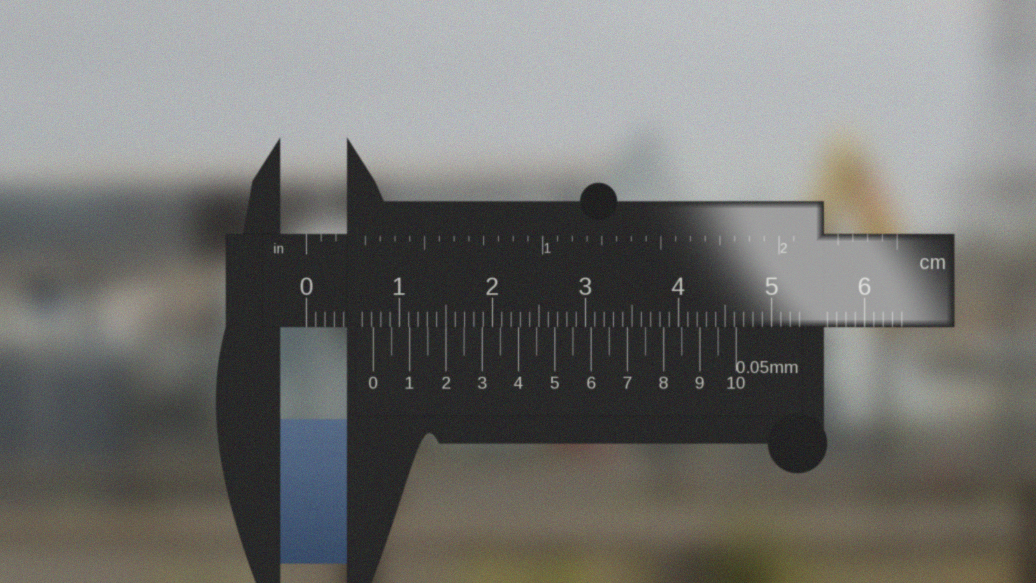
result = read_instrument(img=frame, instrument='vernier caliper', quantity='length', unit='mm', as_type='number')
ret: 7.2 mm
